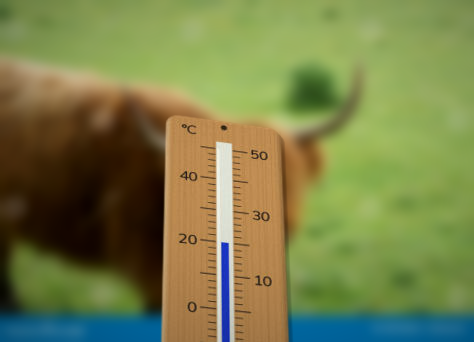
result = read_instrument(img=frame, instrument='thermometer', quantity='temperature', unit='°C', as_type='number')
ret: 20 °C
